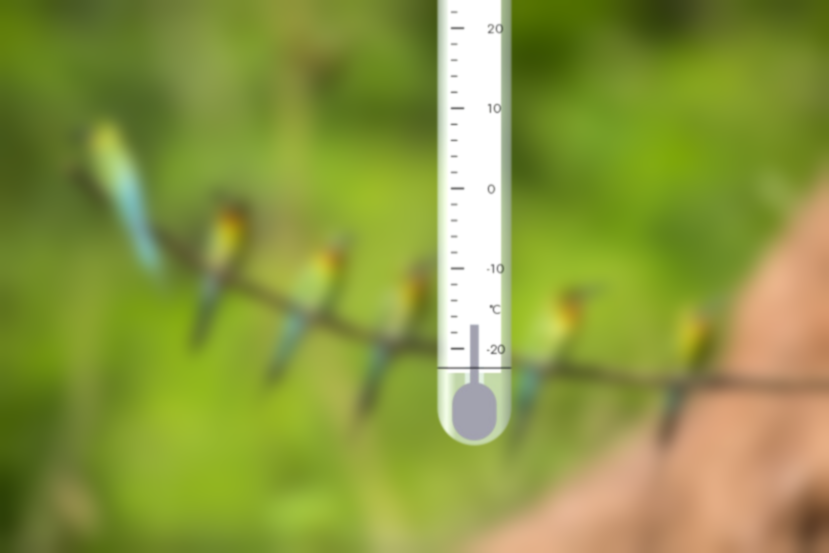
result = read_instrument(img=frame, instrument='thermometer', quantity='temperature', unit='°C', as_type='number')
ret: -17 °C
